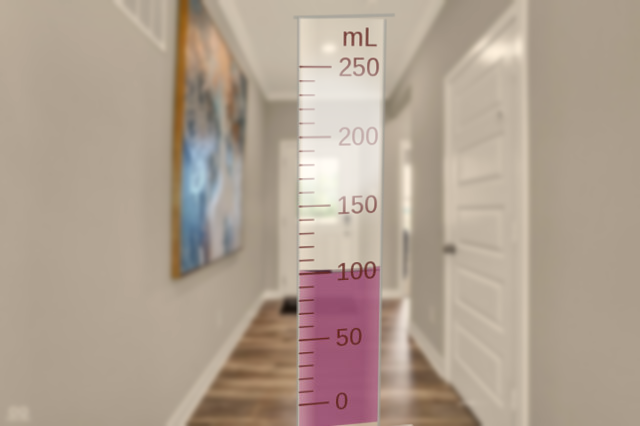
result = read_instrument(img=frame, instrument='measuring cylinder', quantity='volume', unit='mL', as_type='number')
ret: 100 mL
